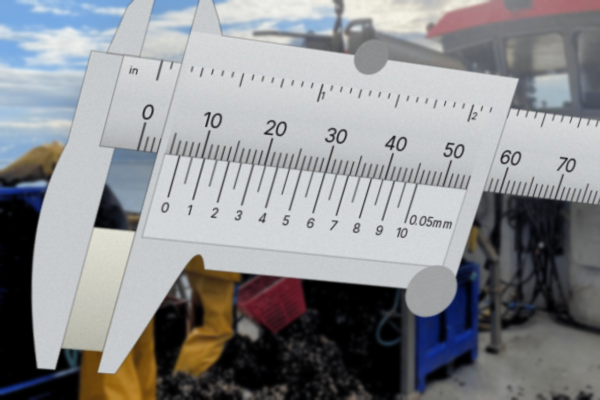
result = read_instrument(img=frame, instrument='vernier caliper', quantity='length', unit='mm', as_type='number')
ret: 6.5 mm
